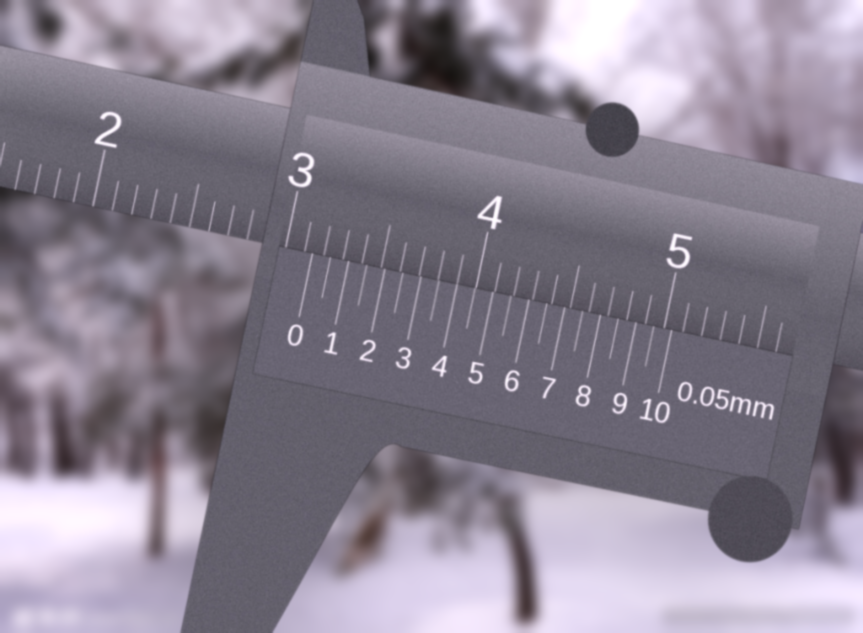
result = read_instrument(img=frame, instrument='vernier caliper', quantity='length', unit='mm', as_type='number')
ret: 31.4 mm
